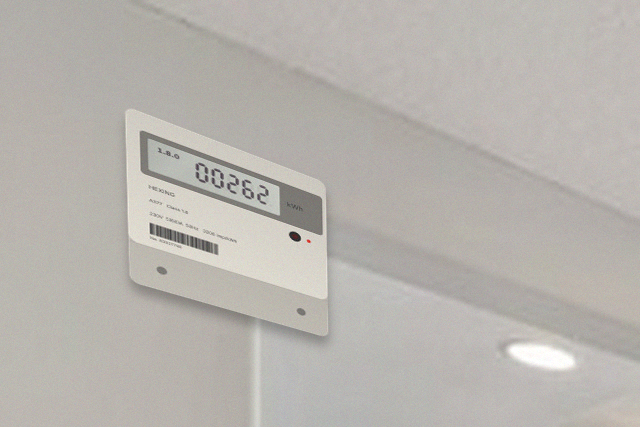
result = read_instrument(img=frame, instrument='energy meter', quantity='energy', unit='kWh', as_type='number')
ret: 262 kWh
